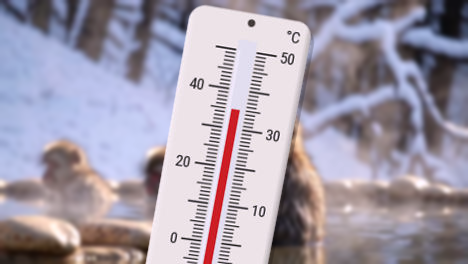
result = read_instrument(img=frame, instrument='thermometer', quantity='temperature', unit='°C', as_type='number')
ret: 35 °C
